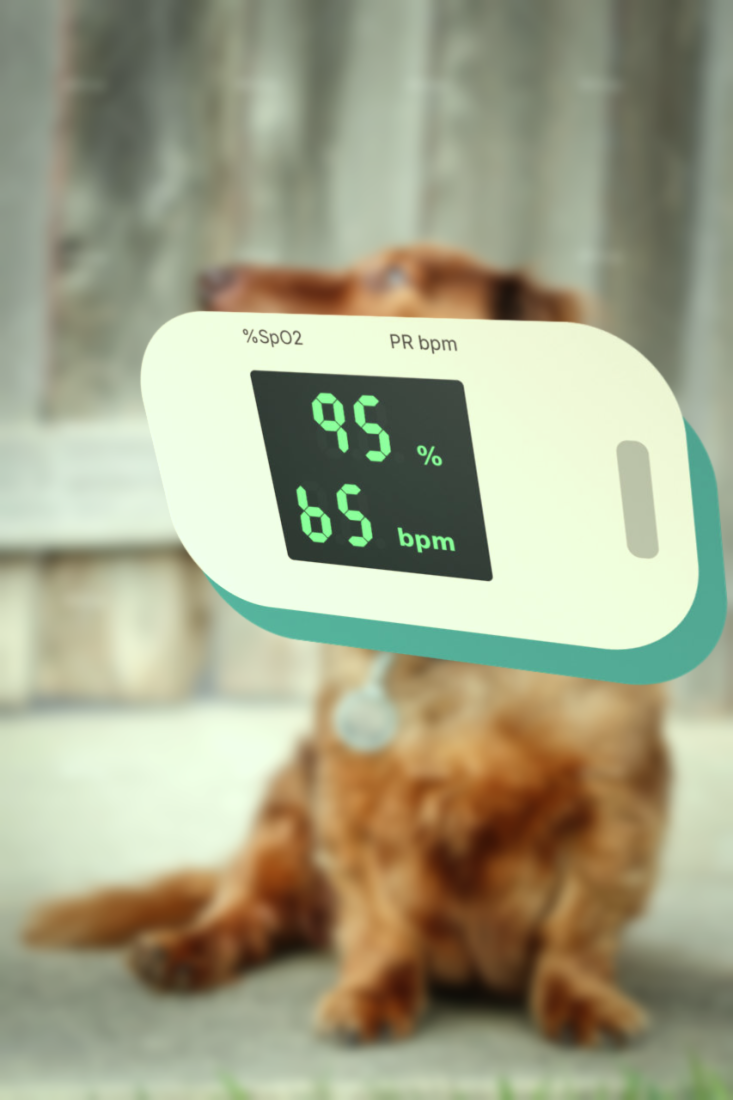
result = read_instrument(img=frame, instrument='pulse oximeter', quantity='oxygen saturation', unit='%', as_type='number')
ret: 95 %
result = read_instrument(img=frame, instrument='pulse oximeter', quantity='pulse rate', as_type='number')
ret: 65 bpm
